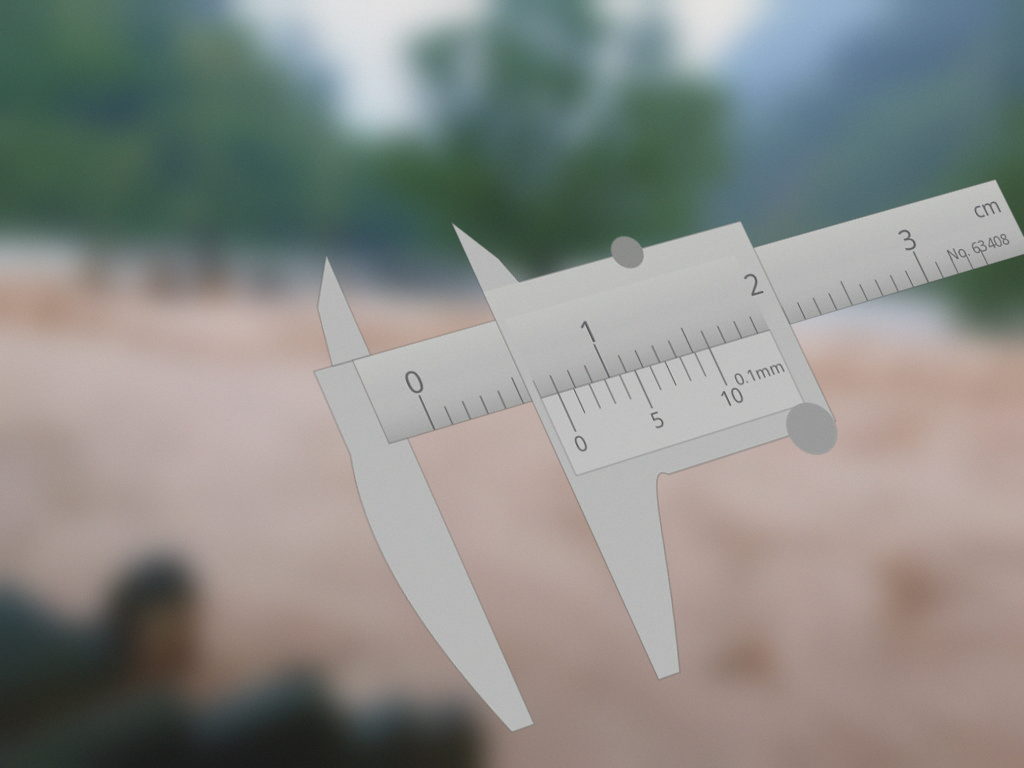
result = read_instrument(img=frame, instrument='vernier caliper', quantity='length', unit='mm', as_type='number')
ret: 7.0 mm
